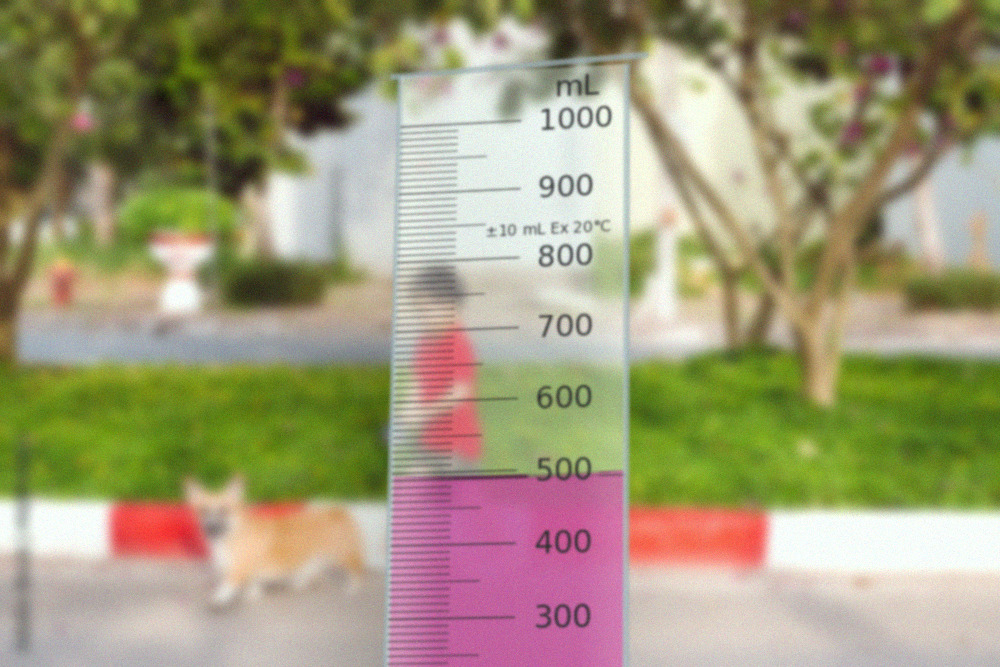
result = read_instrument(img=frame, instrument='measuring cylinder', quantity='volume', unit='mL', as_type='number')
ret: 490 mL
